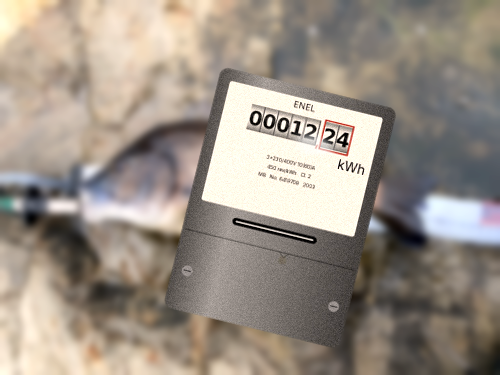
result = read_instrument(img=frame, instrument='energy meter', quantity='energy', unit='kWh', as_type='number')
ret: 12.24 kWh
